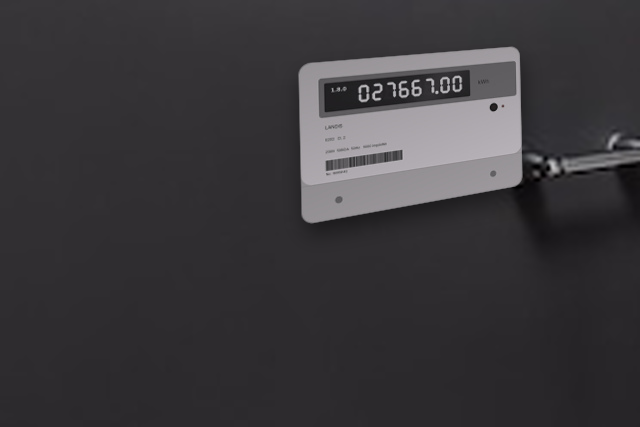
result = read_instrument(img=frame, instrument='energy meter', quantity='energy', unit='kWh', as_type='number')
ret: 27667.00 kWh
